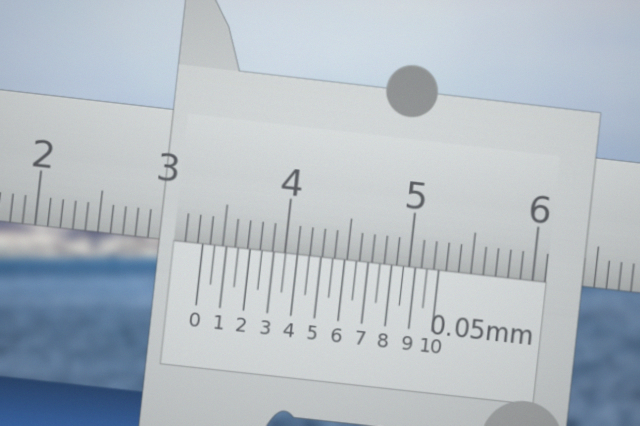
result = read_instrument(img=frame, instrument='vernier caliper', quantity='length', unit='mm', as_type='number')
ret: 33.4 mm
